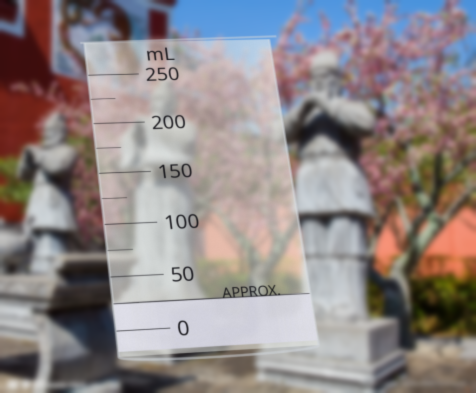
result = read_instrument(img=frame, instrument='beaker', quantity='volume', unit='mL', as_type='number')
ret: 25 mL
